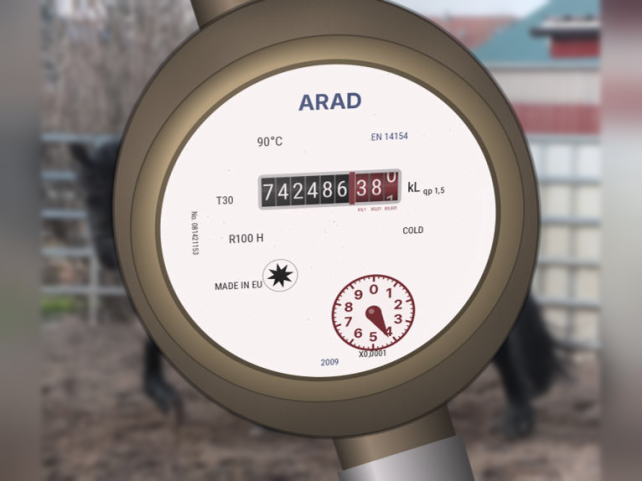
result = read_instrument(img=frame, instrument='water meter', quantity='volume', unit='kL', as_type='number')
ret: 742486.3804 kL
